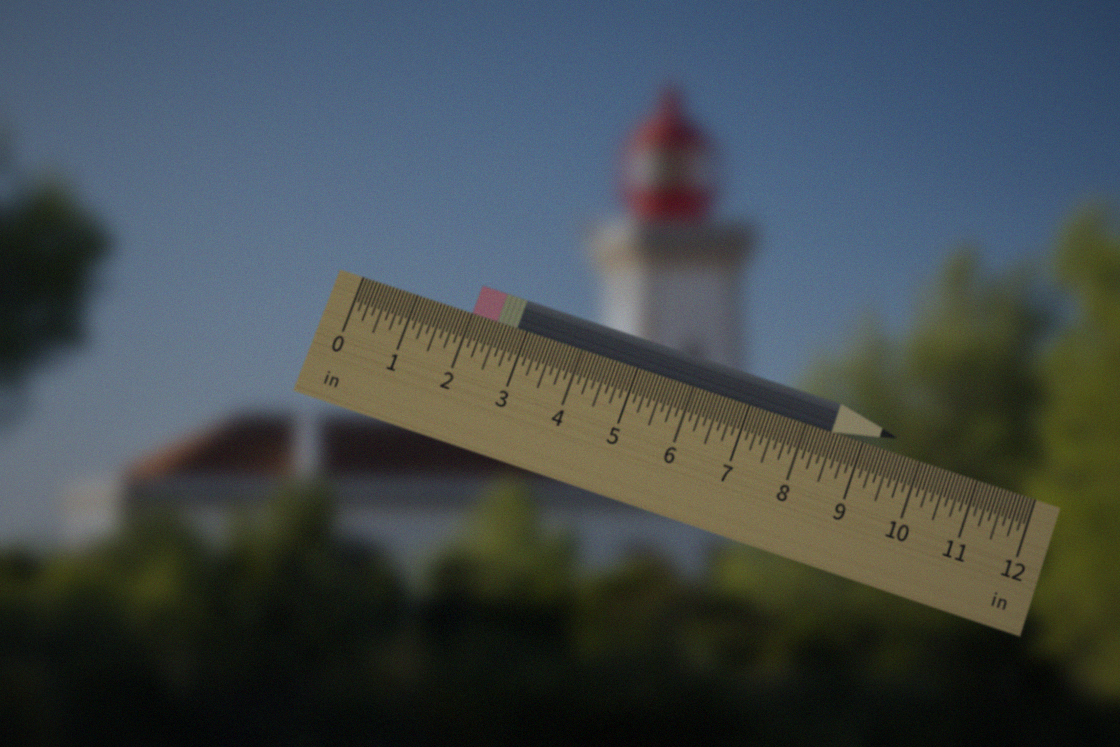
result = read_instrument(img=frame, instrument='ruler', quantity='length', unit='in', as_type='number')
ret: 7.5 in
